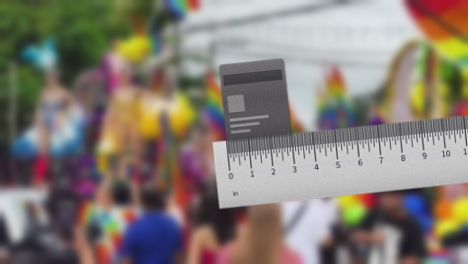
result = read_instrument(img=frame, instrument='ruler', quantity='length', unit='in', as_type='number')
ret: 3 in
